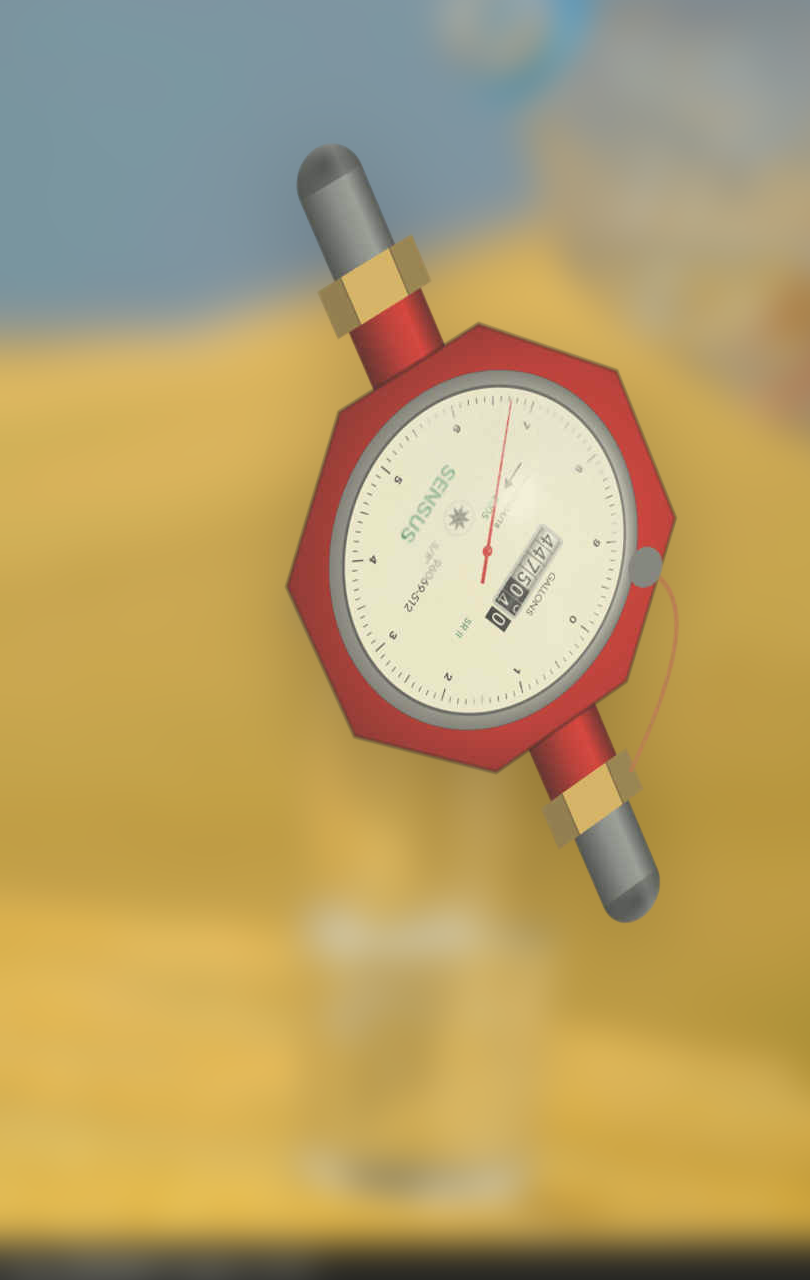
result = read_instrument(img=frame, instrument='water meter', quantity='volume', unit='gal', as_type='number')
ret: 4475036.7 gal
